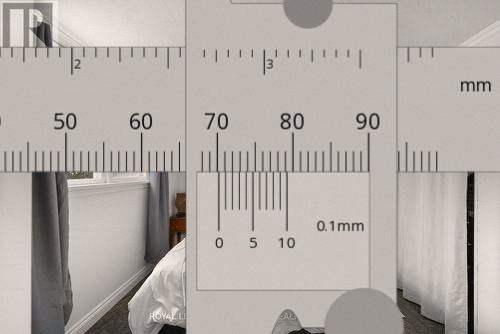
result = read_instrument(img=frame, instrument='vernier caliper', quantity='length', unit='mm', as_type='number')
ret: 70.2 mm
